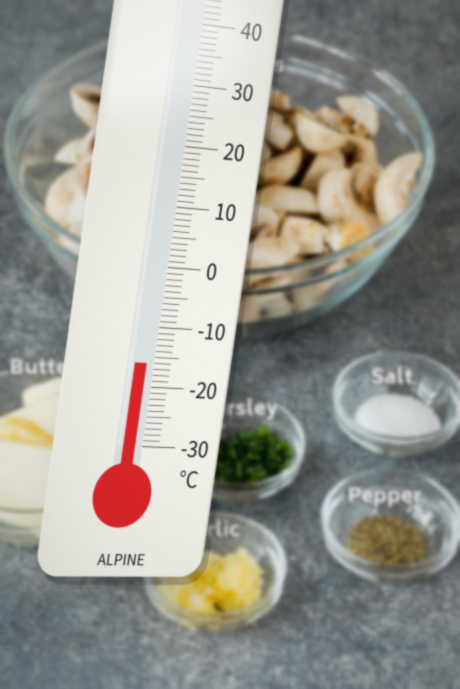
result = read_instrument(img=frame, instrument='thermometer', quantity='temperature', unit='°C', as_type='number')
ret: -16 °C
